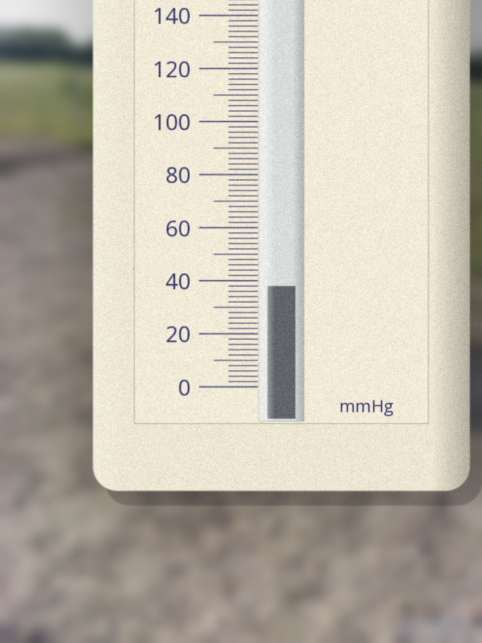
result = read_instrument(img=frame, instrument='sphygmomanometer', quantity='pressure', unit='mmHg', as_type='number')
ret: 38 mmHg
